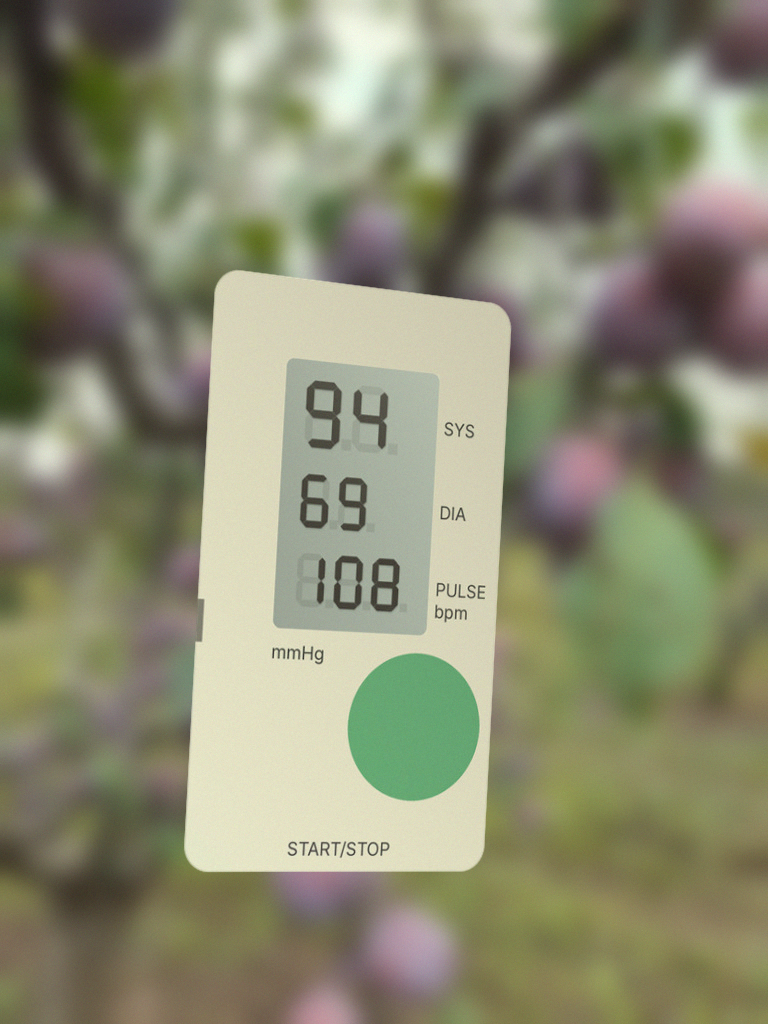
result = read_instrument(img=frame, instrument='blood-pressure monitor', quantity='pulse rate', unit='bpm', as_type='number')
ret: 108 bpm
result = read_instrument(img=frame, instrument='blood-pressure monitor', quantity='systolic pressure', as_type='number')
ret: 94 mmHg
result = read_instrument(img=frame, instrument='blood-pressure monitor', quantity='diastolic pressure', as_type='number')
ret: 69 mmHg
